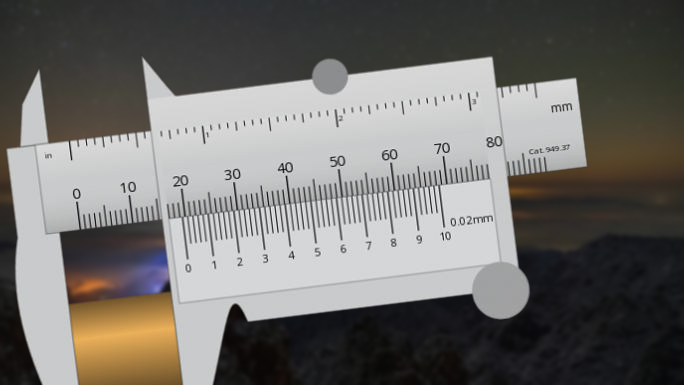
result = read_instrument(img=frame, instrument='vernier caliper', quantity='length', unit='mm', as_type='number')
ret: 19.5 mm
